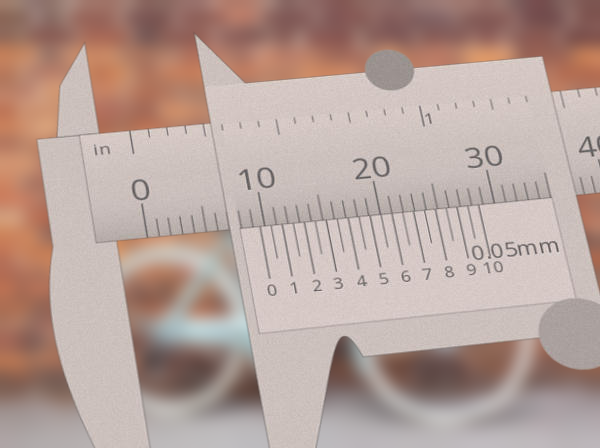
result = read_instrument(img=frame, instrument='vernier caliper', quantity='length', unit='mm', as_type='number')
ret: 9.6 mm
